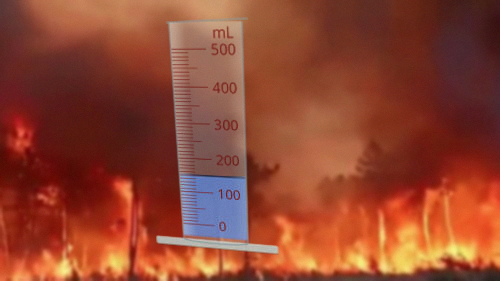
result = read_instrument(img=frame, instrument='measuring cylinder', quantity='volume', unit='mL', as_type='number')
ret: 150 mL
